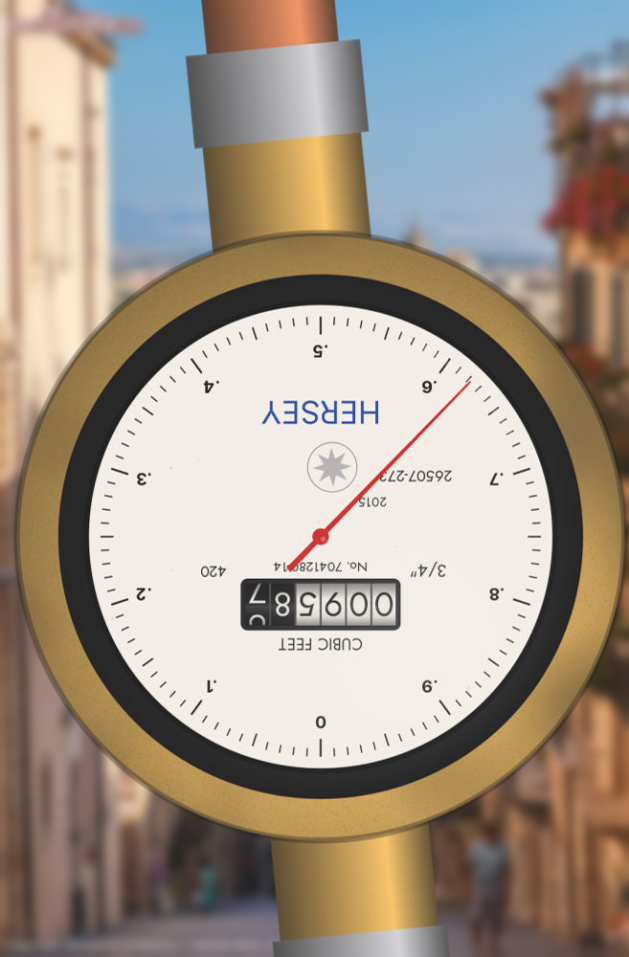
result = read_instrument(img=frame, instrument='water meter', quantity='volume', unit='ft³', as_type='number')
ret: 9586.62 ft³
